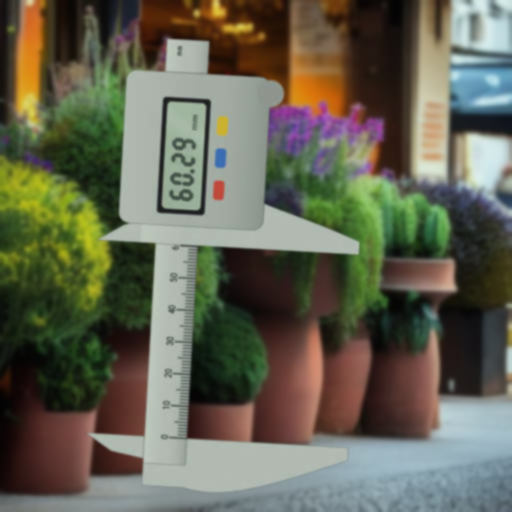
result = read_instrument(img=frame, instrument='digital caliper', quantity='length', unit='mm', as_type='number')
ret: 60.29 mm
